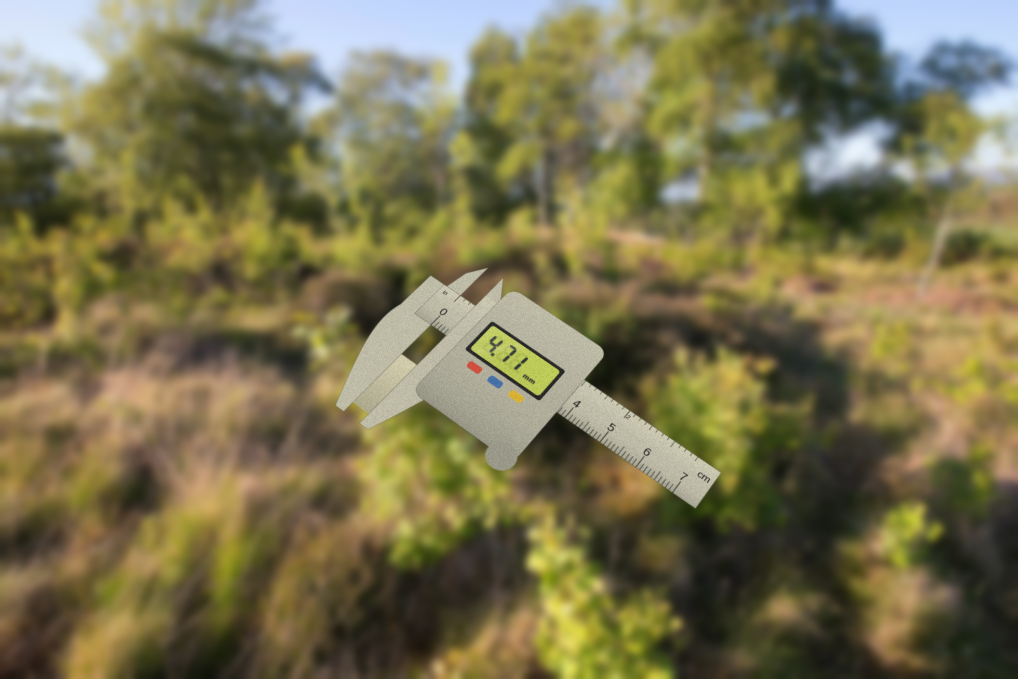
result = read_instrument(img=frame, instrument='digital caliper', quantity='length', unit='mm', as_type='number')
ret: 4.71 mm
